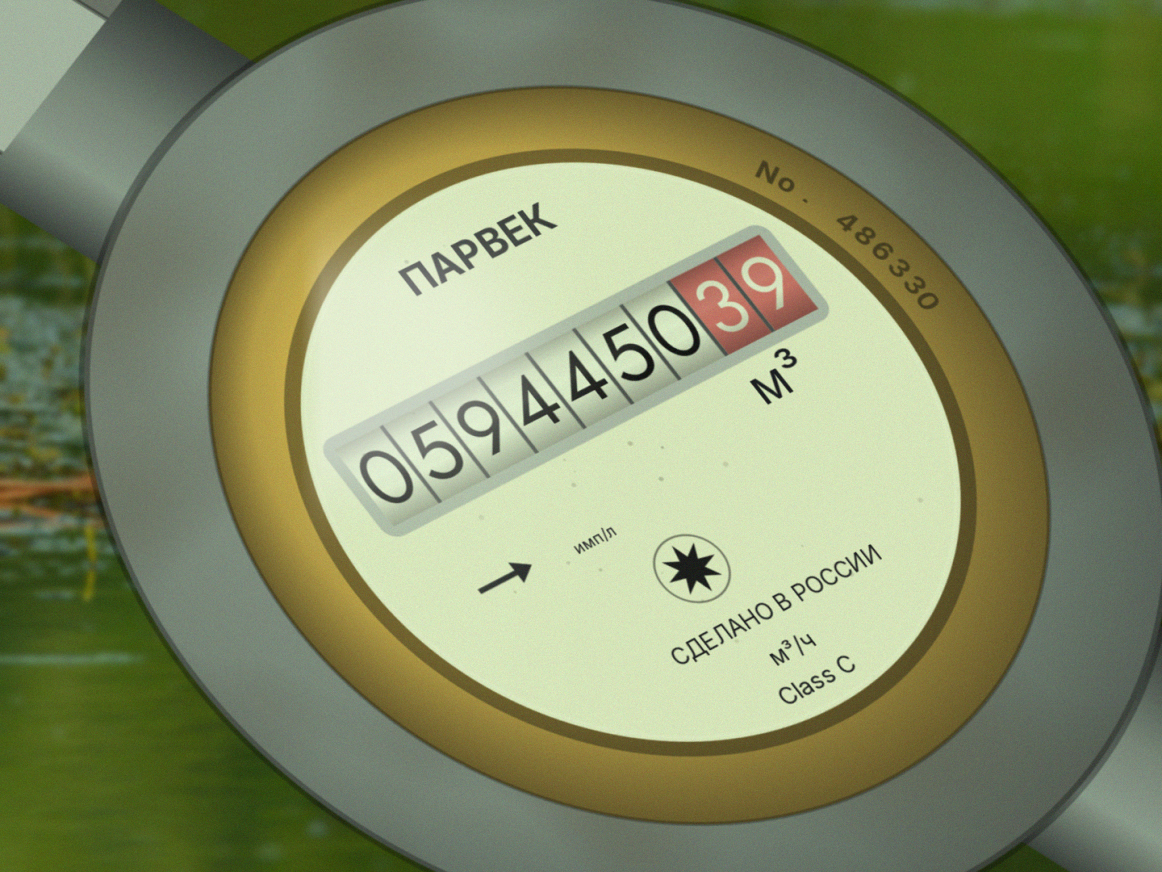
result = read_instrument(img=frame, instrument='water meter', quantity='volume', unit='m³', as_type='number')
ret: 594450.39 m³
